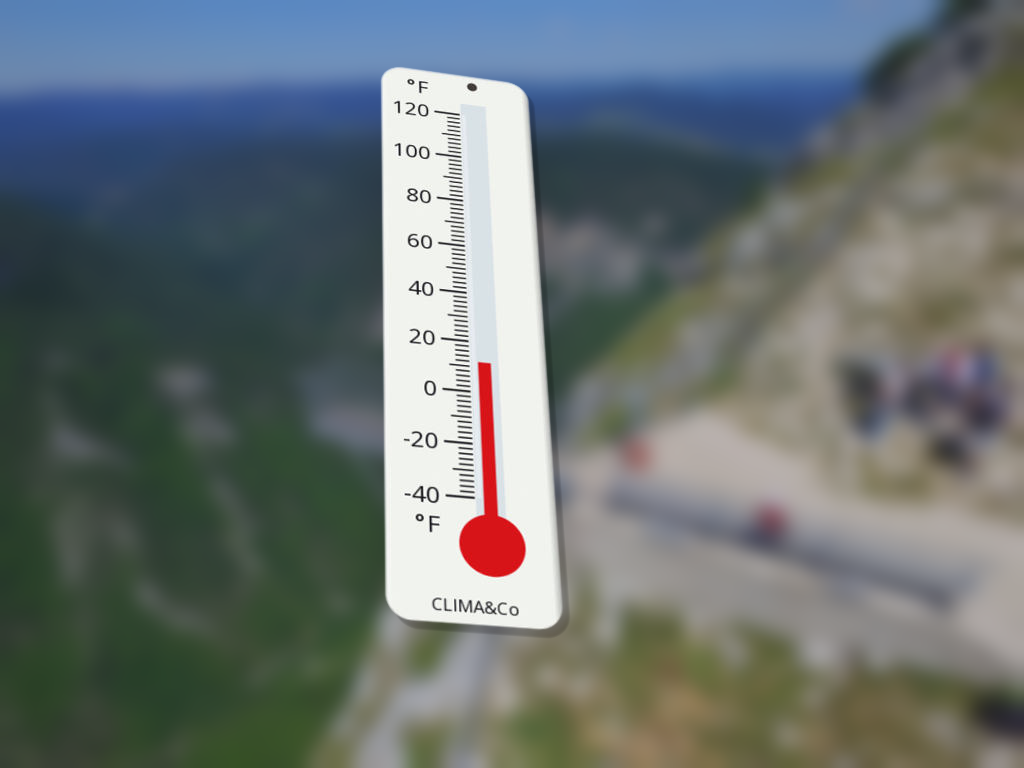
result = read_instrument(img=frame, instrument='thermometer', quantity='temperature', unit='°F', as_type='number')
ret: 12 °F
